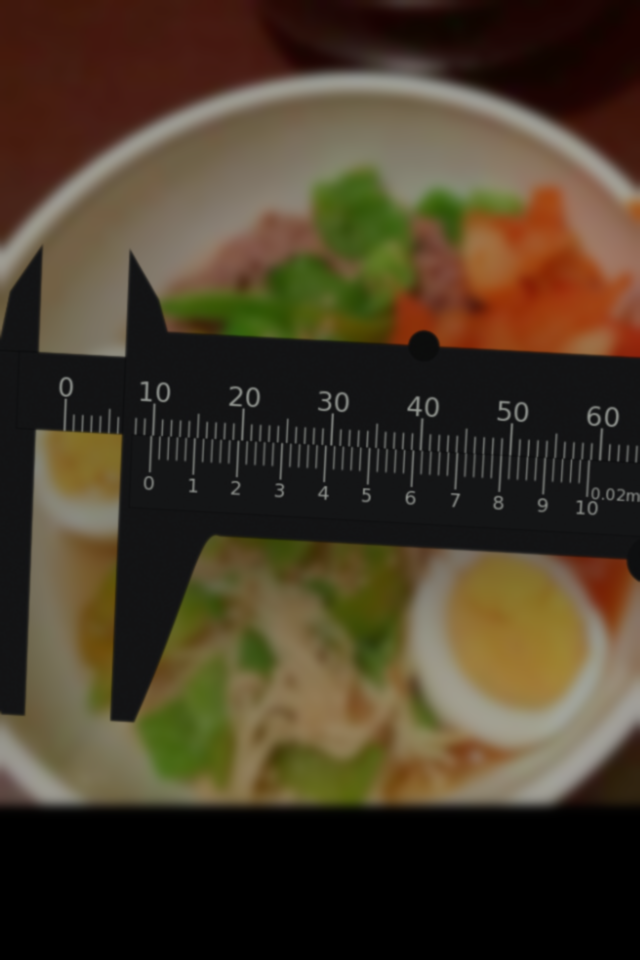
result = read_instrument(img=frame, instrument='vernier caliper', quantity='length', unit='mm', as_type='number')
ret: 9.8 mm
